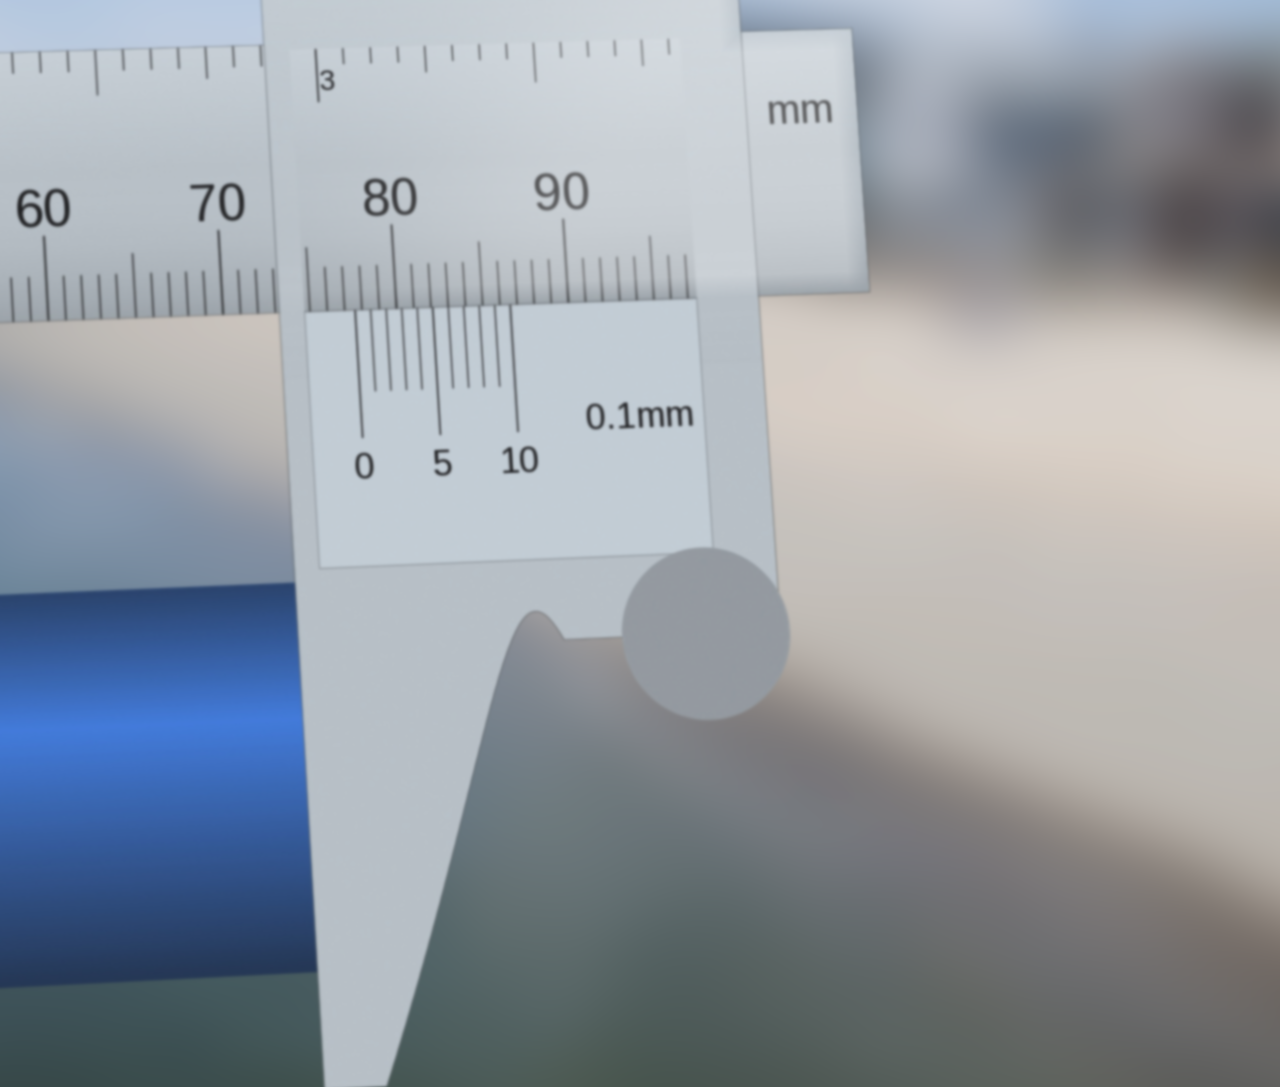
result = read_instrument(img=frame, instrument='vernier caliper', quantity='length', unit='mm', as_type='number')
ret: 77.6 mm
